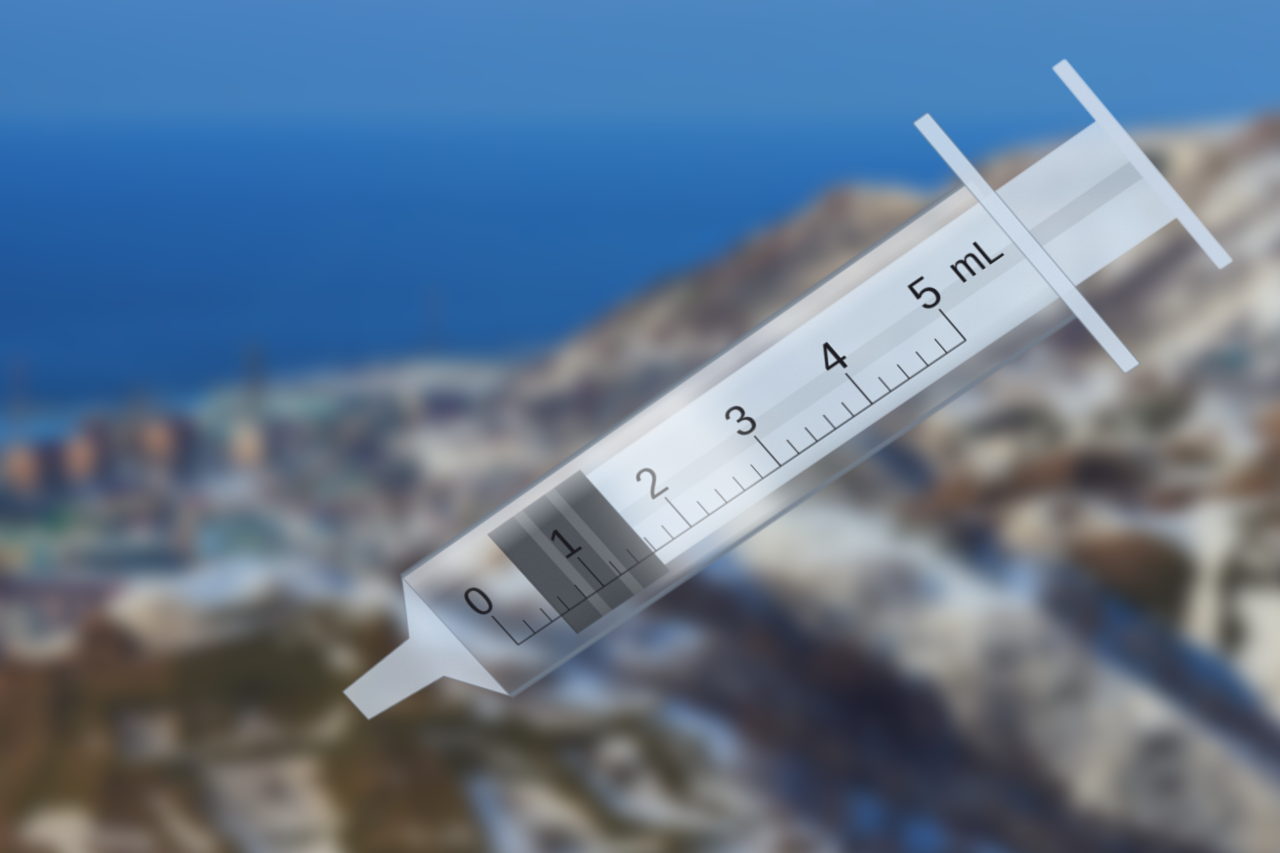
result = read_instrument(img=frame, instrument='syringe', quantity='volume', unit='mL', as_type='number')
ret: 0.5 mL
